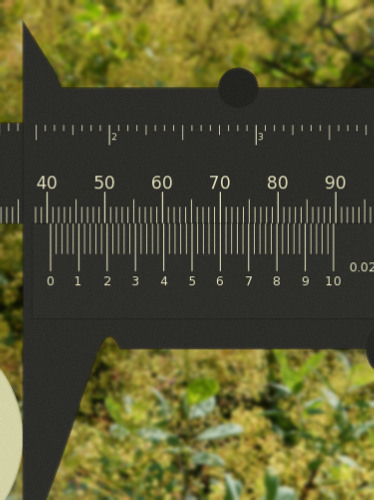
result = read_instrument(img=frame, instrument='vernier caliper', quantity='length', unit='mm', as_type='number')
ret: 40.6 mm
